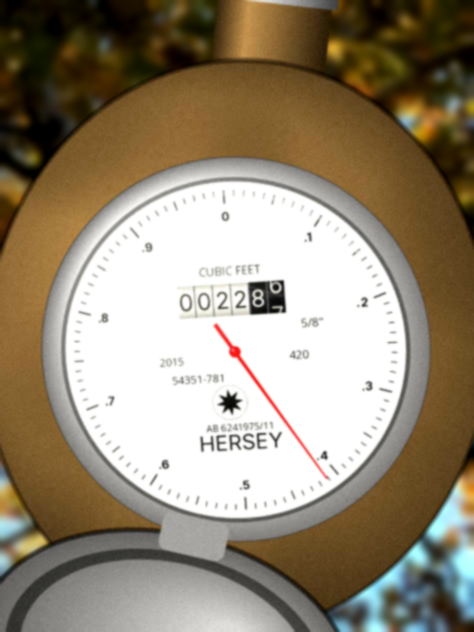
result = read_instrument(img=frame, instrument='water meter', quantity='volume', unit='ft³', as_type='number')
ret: 2286.41 ft³
